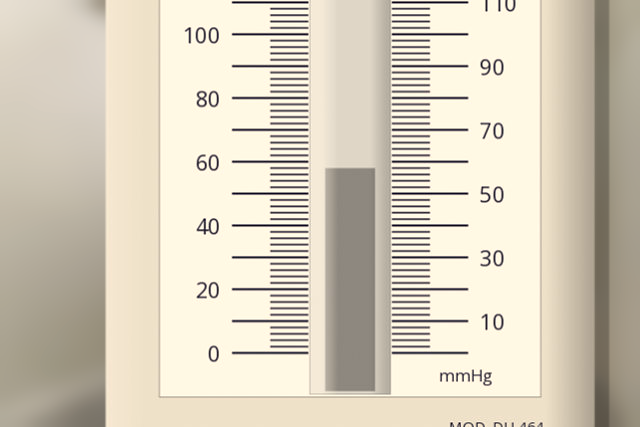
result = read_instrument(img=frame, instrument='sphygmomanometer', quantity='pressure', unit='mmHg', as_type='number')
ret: 58 mmHg
